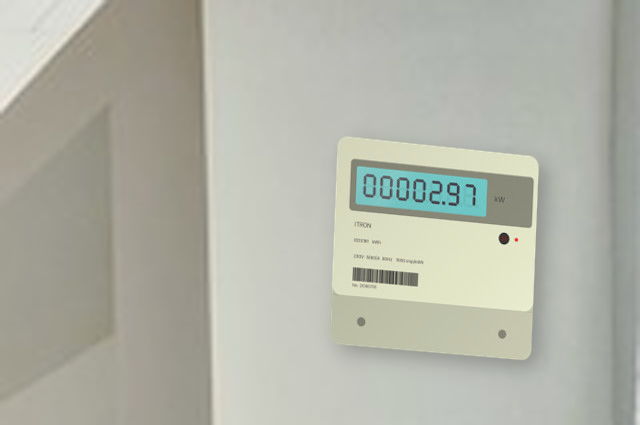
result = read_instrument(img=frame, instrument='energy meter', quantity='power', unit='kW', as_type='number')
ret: 2.97 kW
